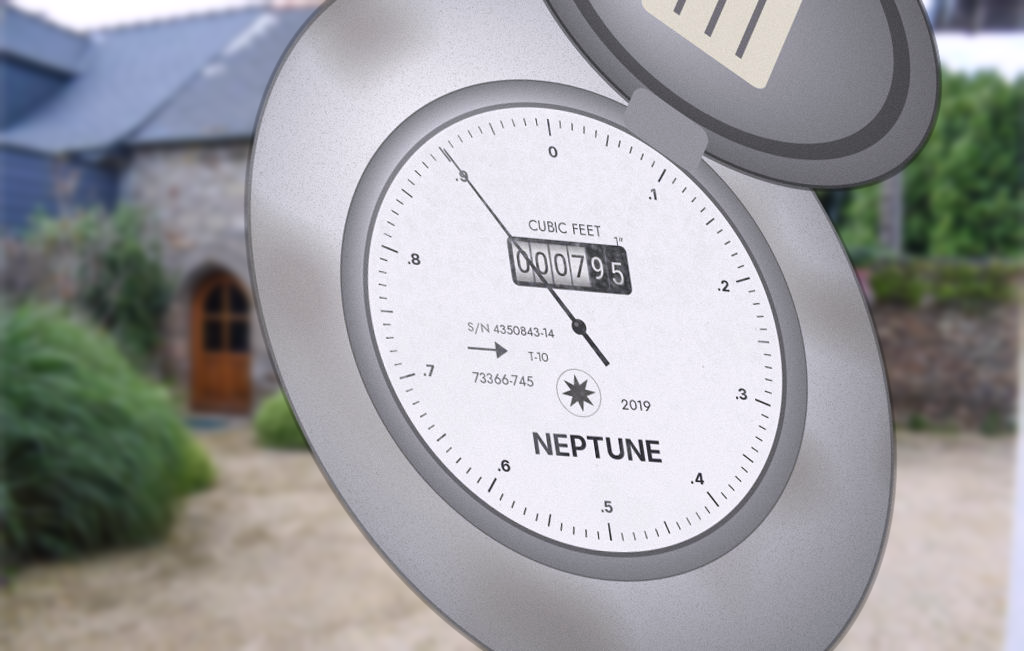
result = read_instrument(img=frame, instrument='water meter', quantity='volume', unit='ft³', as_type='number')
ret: 794.90 ft³
